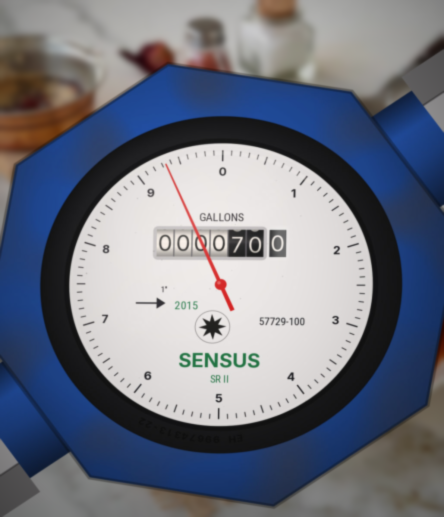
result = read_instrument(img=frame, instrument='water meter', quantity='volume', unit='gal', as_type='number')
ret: 699.3 gal
